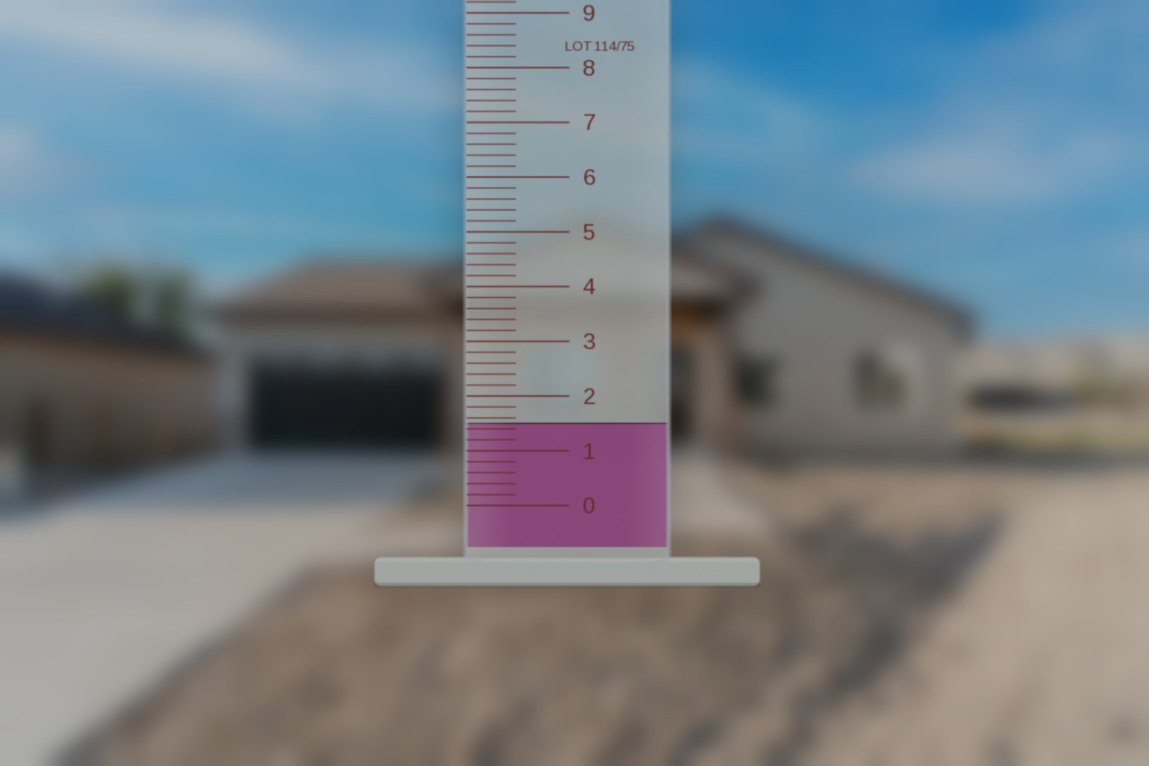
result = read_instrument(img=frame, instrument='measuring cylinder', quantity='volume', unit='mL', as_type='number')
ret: 1.5 mL
